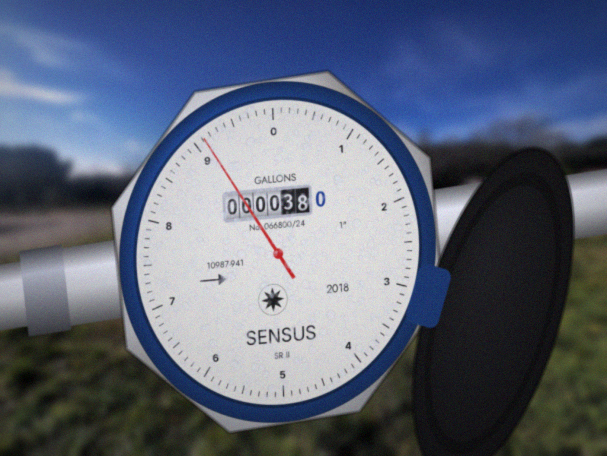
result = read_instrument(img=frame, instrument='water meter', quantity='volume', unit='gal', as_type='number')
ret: 379.1 gal
